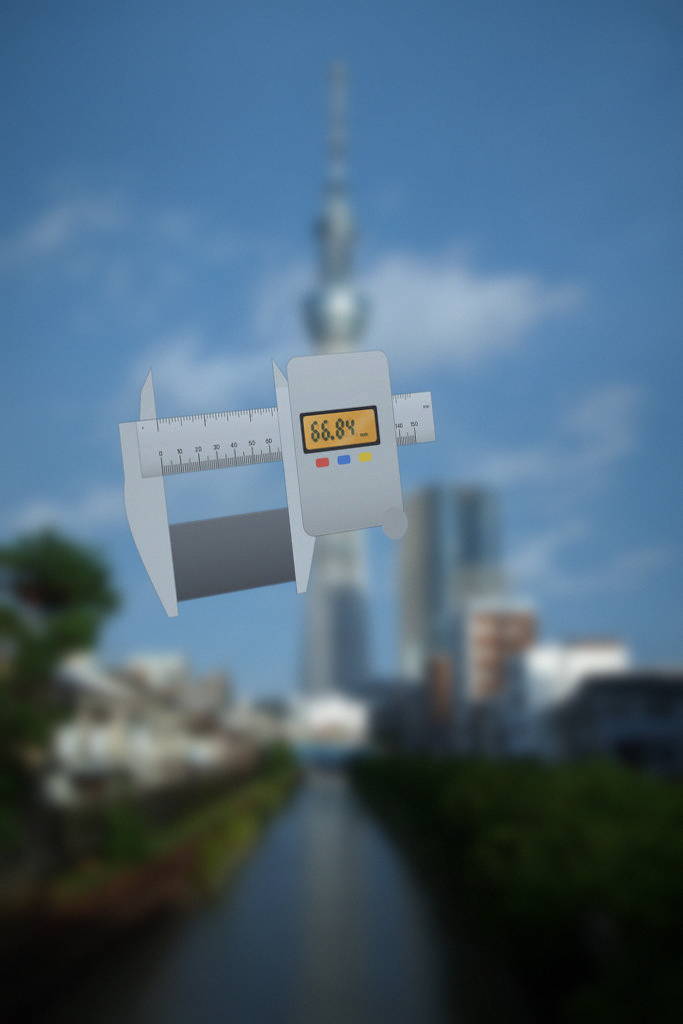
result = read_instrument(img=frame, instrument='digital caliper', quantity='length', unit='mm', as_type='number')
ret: 66.84 mm
